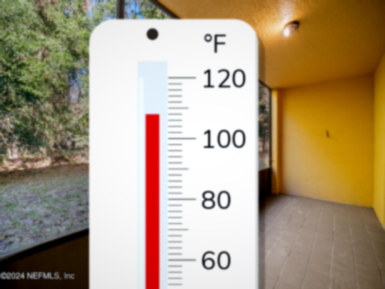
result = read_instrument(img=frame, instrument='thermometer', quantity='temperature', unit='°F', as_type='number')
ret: 108 °F
